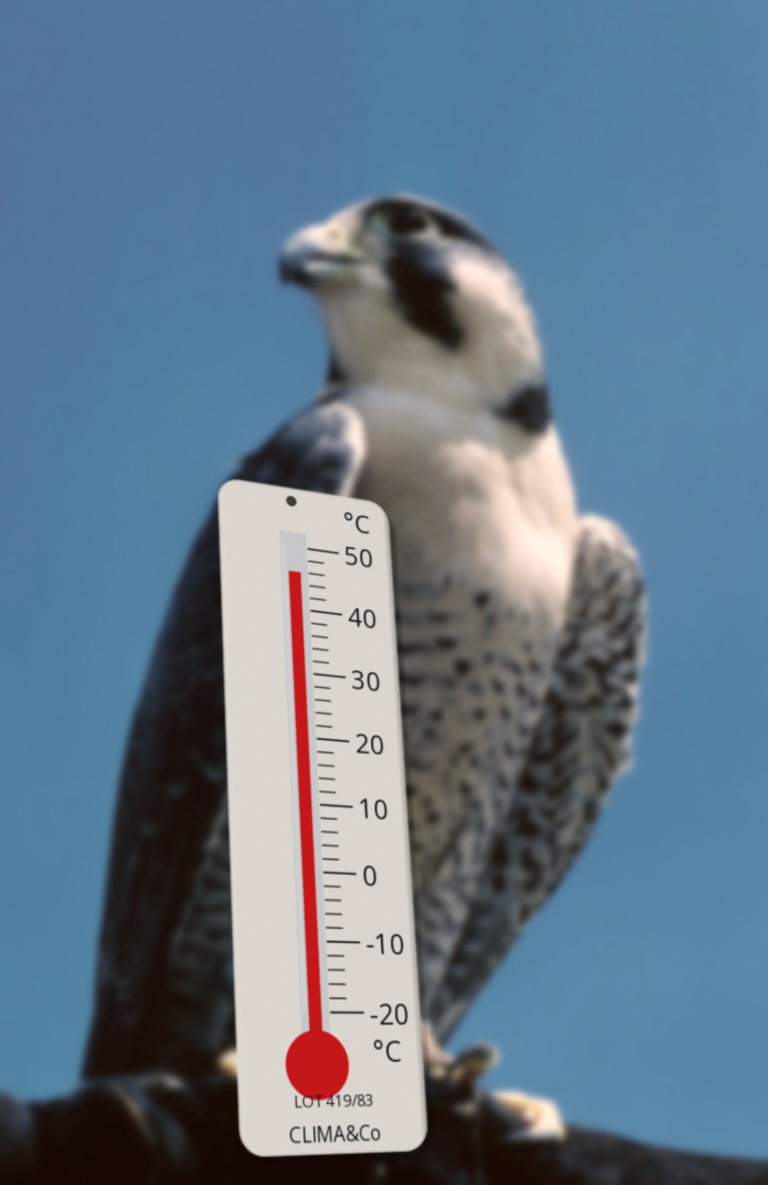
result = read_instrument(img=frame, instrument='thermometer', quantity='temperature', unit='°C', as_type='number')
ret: 46 °C
